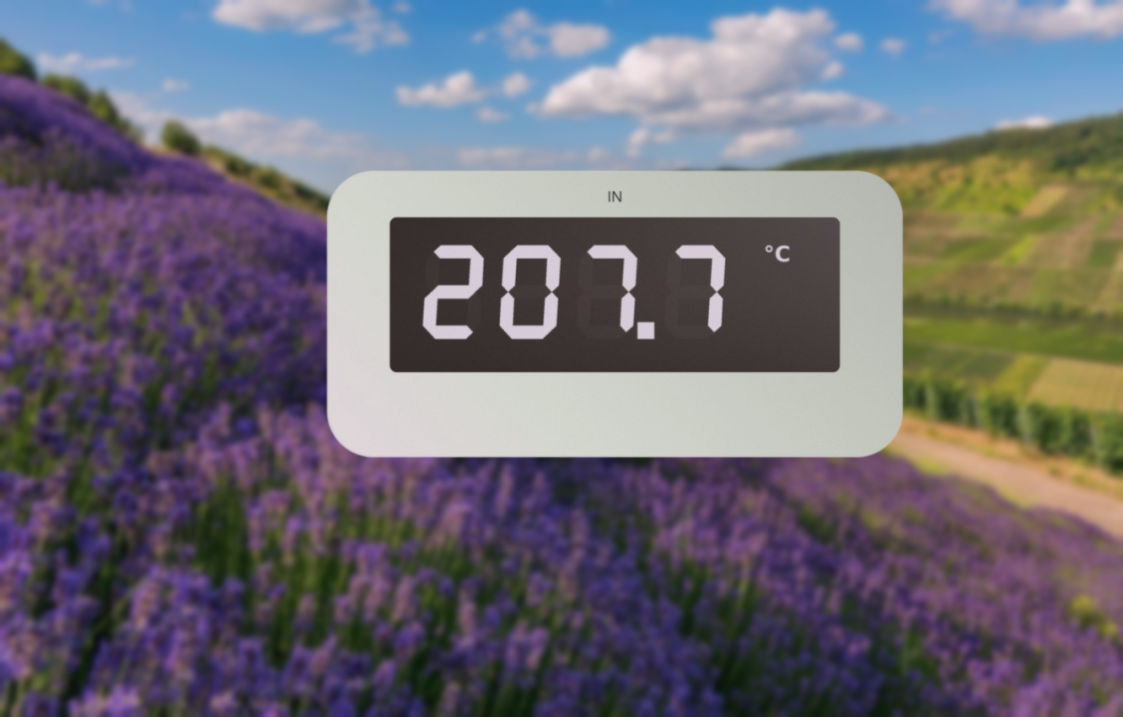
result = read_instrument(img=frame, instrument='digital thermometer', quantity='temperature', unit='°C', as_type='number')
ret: 207.7 °C
